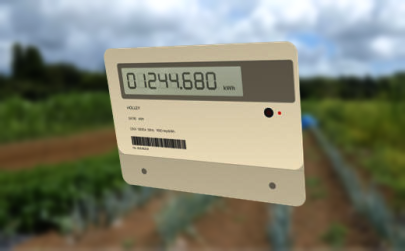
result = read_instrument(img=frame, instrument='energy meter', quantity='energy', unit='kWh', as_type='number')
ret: 1244.680 kWh
